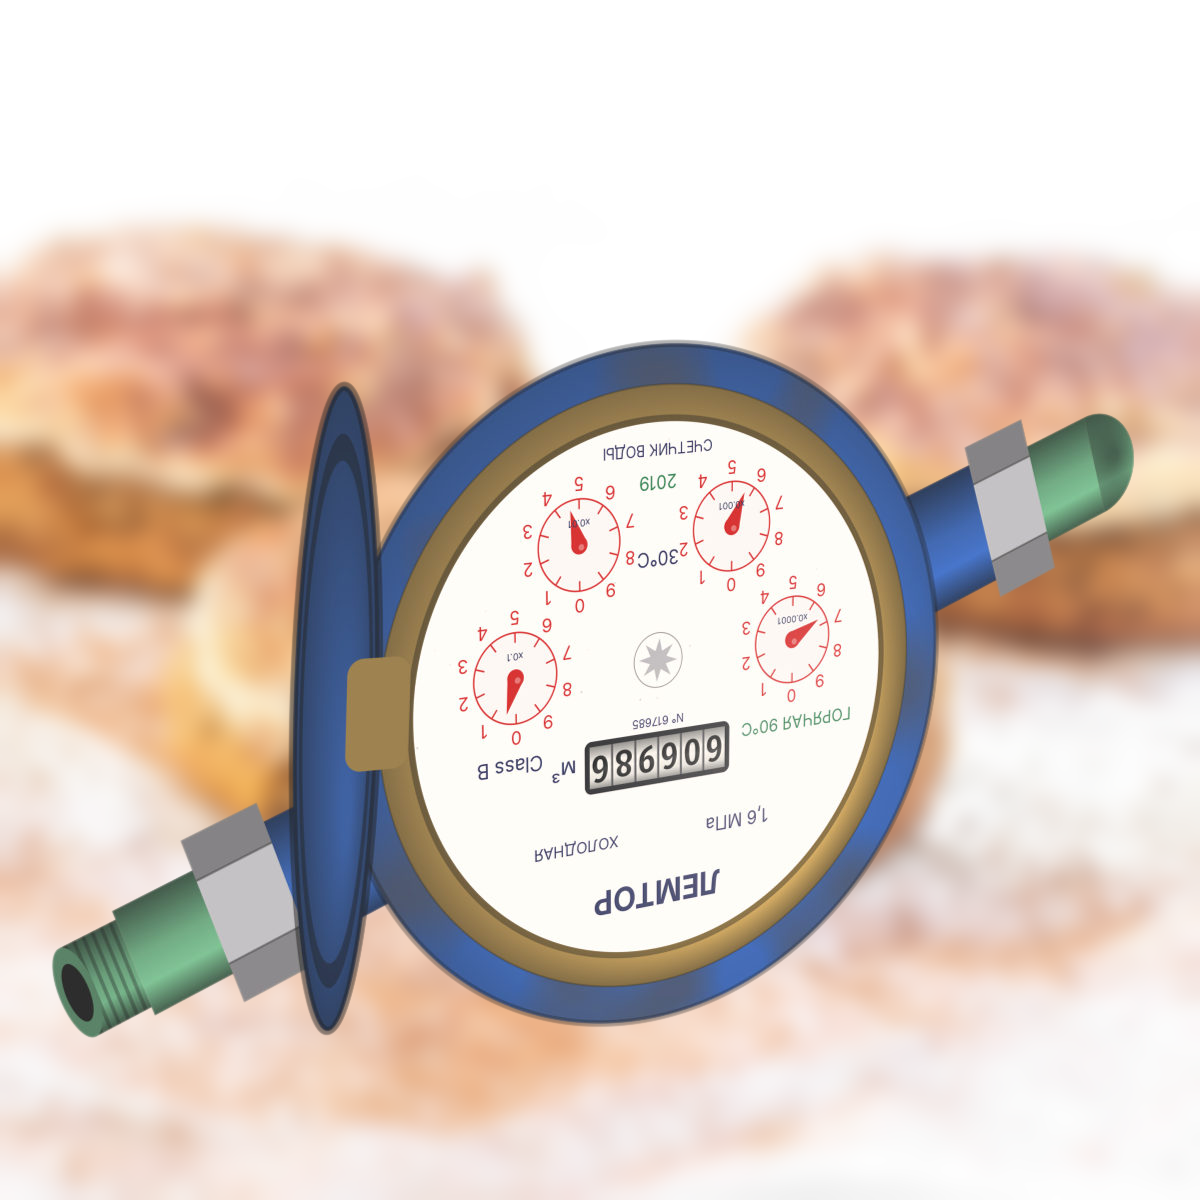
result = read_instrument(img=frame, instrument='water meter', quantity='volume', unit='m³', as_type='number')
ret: 606986.0456 m³
